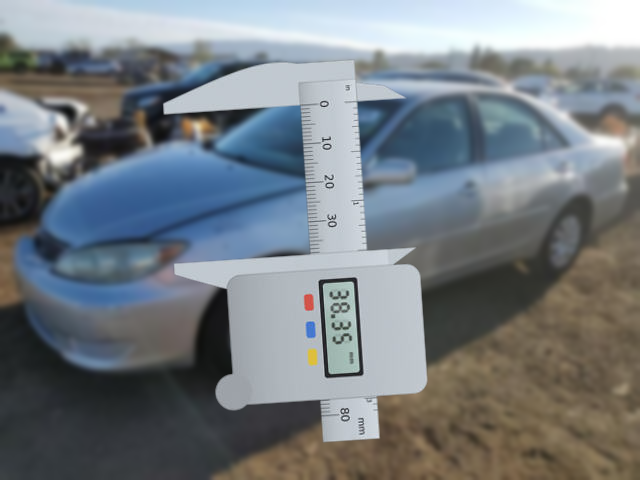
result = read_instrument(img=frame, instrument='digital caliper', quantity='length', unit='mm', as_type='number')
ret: 38.35 mm
